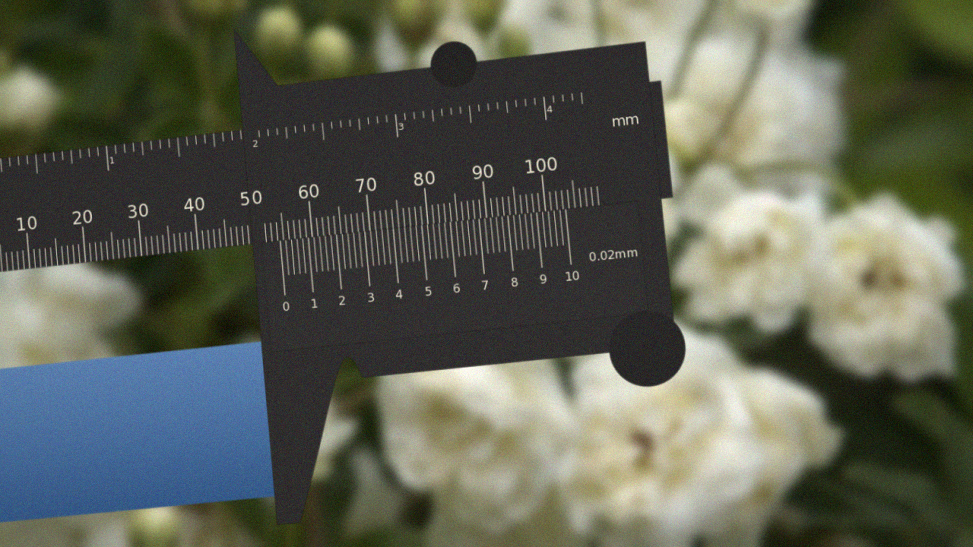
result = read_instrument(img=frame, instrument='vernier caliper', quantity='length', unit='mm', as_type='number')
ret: 54.4 mm
